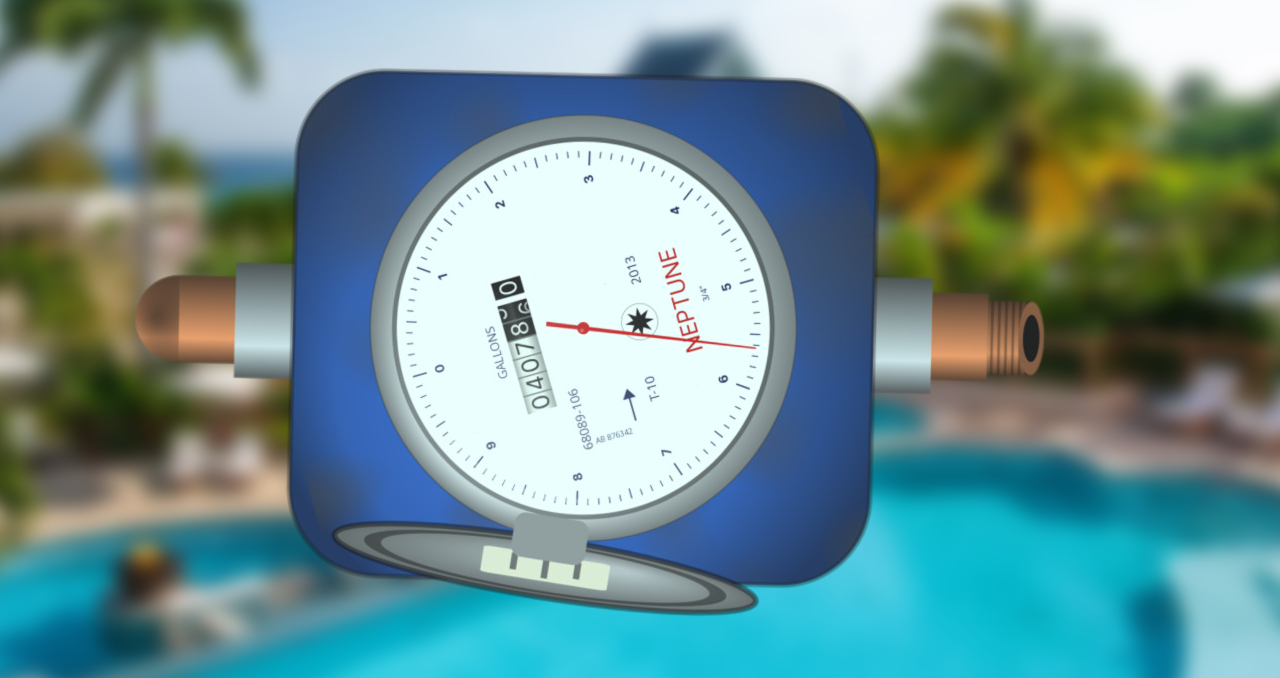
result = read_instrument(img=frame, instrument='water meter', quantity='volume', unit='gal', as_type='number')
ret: 407855.6 gal
